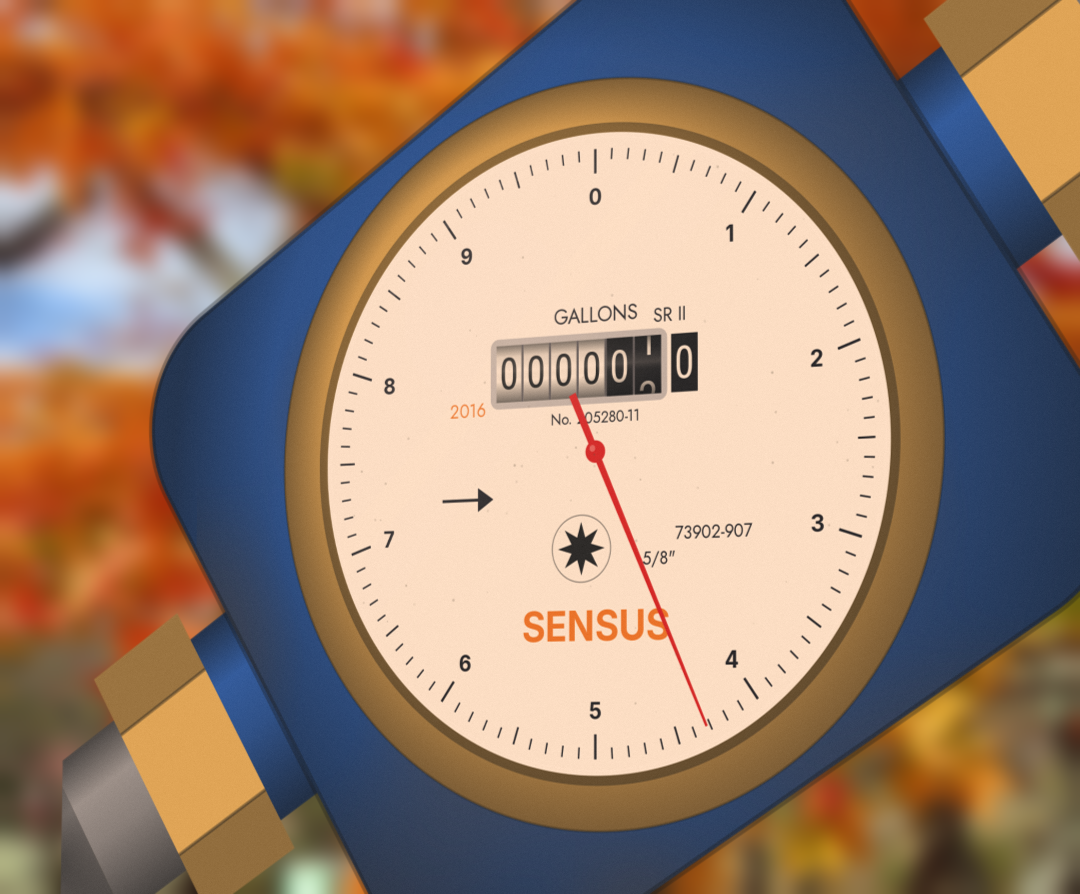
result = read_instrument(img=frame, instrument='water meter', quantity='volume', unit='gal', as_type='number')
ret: 14.3 gal
